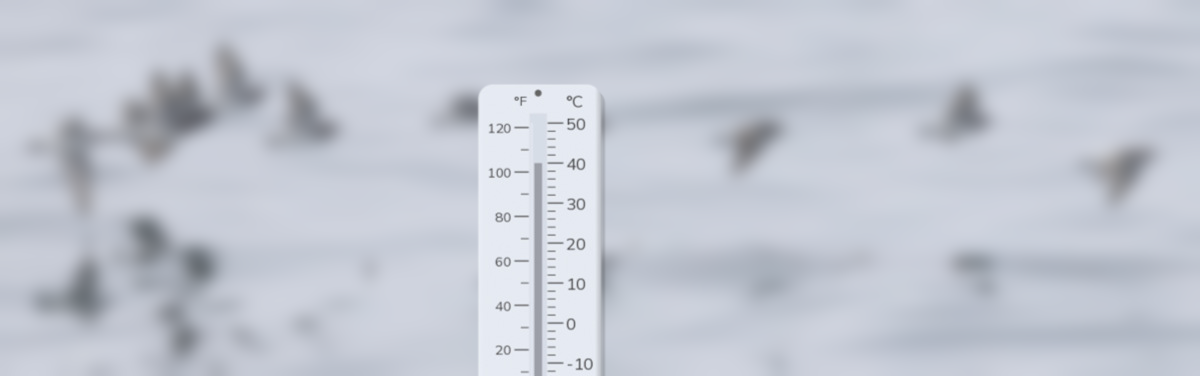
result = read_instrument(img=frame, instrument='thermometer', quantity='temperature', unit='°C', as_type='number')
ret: 40 °C
